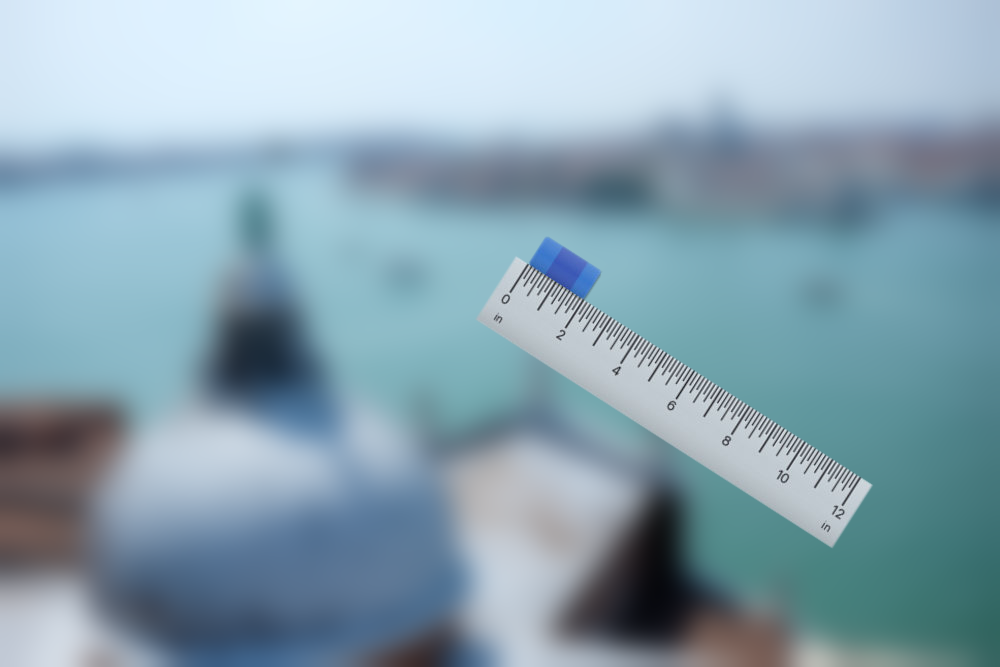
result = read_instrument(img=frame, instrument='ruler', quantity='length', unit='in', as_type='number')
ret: 2 in
